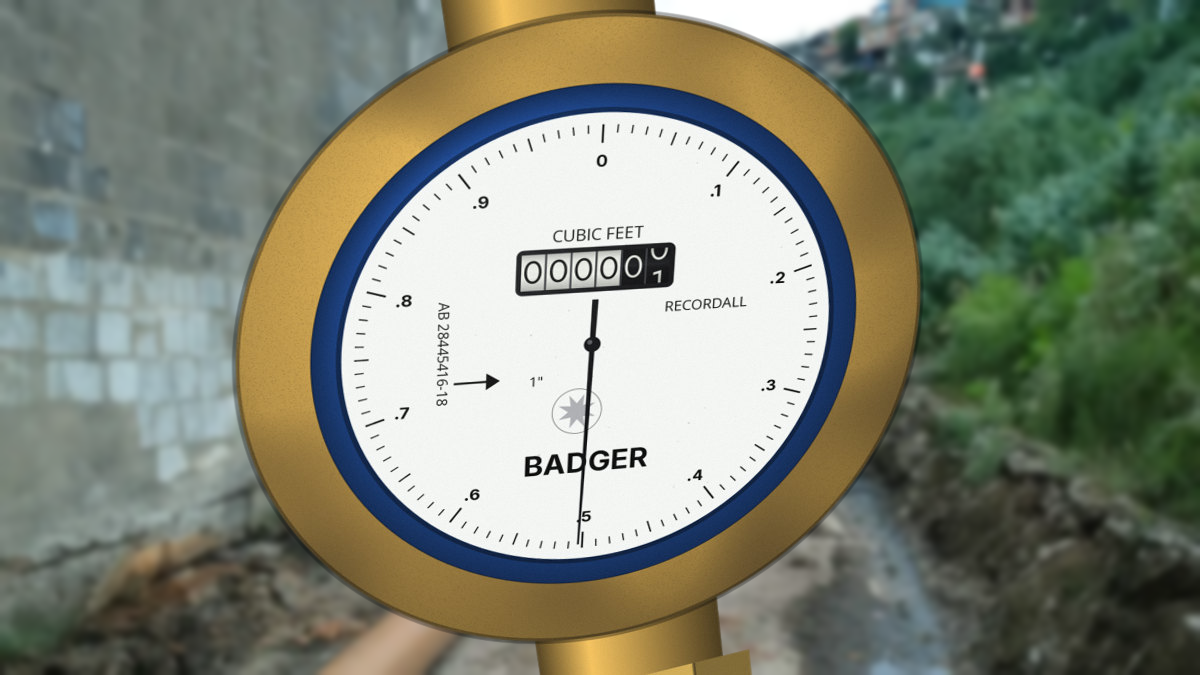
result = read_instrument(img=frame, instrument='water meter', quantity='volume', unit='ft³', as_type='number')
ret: 0.50 ft³
